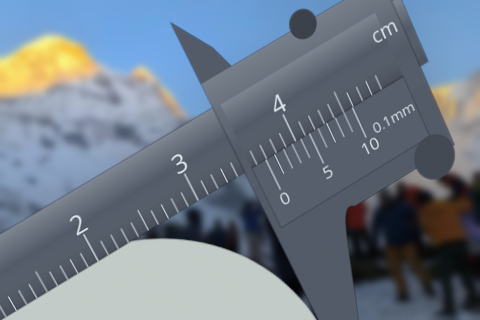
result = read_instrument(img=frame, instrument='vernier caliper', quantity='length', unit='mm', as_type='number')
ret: 36.9 mm
